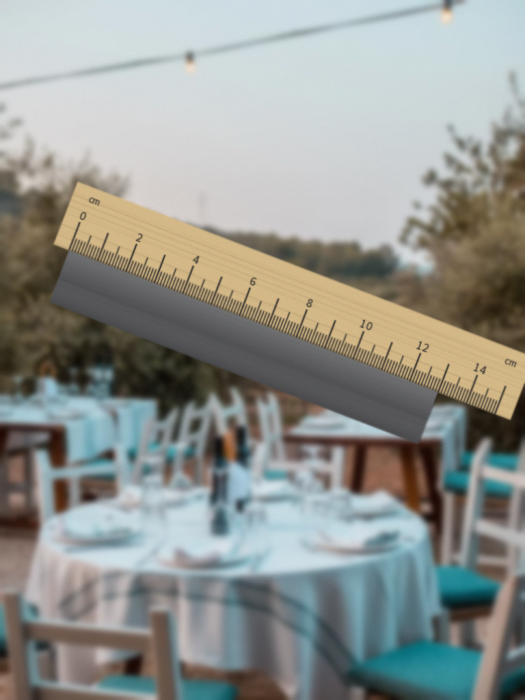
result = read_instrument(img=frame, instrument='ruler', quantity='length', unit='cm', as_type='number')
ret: 13 cm
